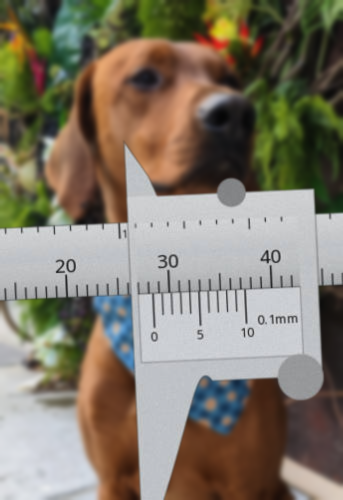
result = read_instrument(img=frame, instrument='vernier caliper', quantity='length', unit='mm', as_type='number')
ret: 28.4 mm
